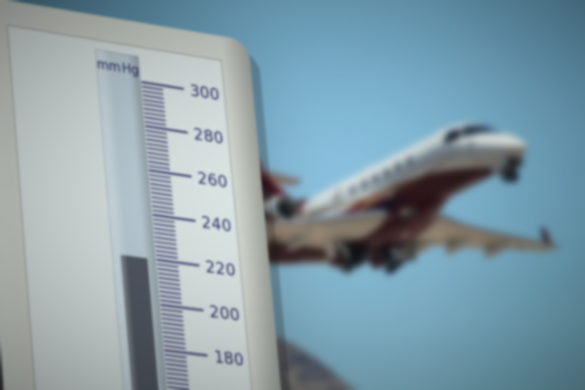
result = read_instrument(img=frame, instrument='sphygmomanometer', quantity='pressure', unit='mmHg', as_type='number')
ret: 220 mmHg
